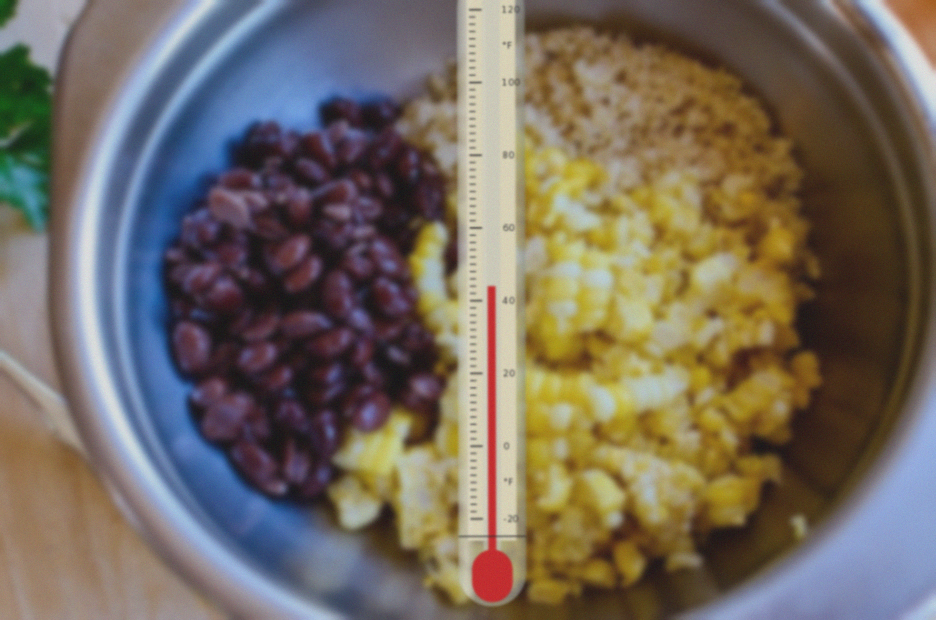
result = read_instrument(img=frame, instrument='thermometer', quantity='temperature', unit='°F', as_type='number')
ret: 44 °F
